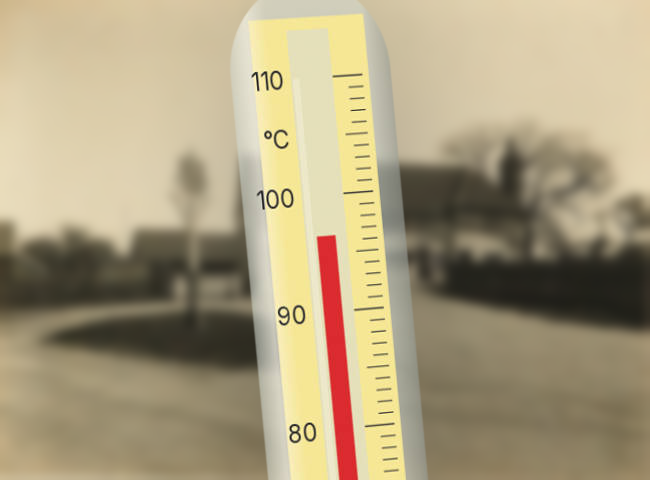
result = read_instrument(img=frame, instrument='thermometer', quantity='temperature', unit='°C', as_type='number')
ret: 96.5 °C
